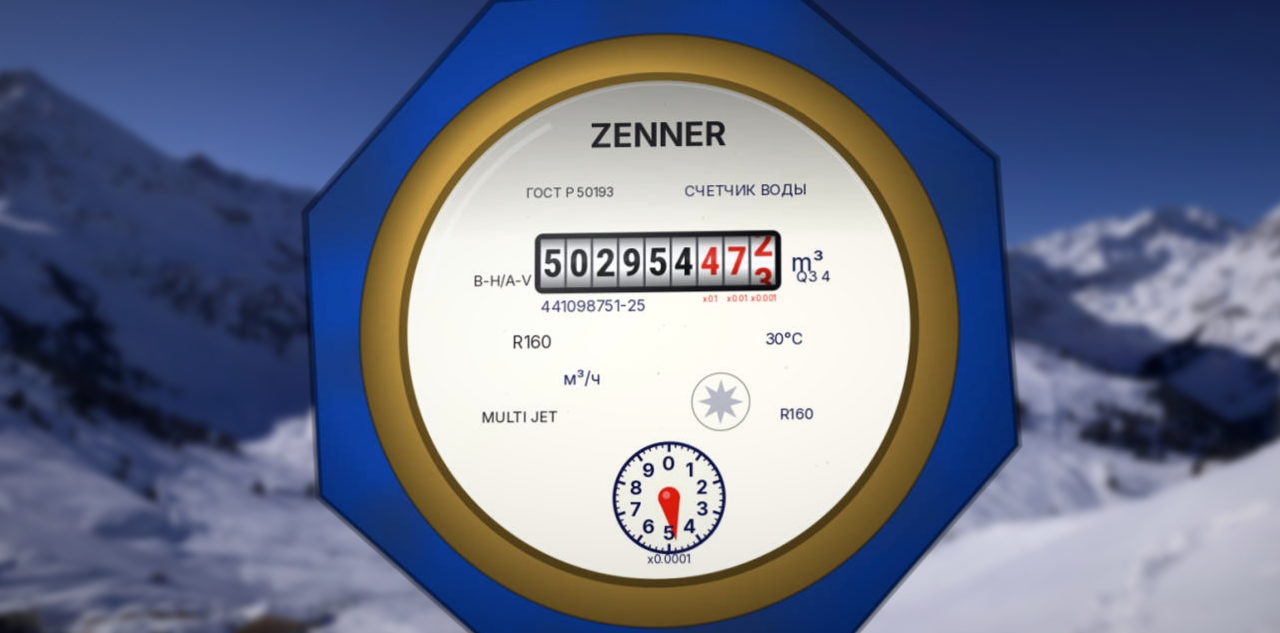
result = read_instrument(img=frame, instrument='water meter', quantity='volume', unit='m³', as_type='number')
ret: 502954.4724 m³
